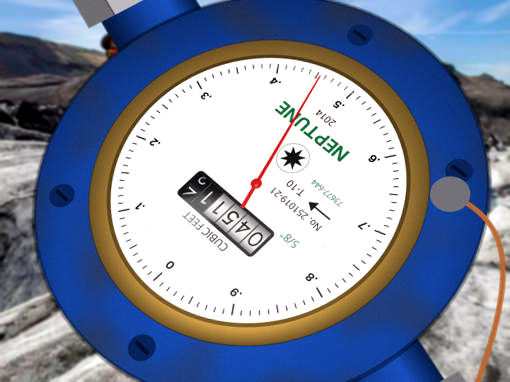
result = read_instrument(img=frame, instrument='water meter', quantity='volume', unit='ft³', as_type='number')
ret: 45112.45 ft³
